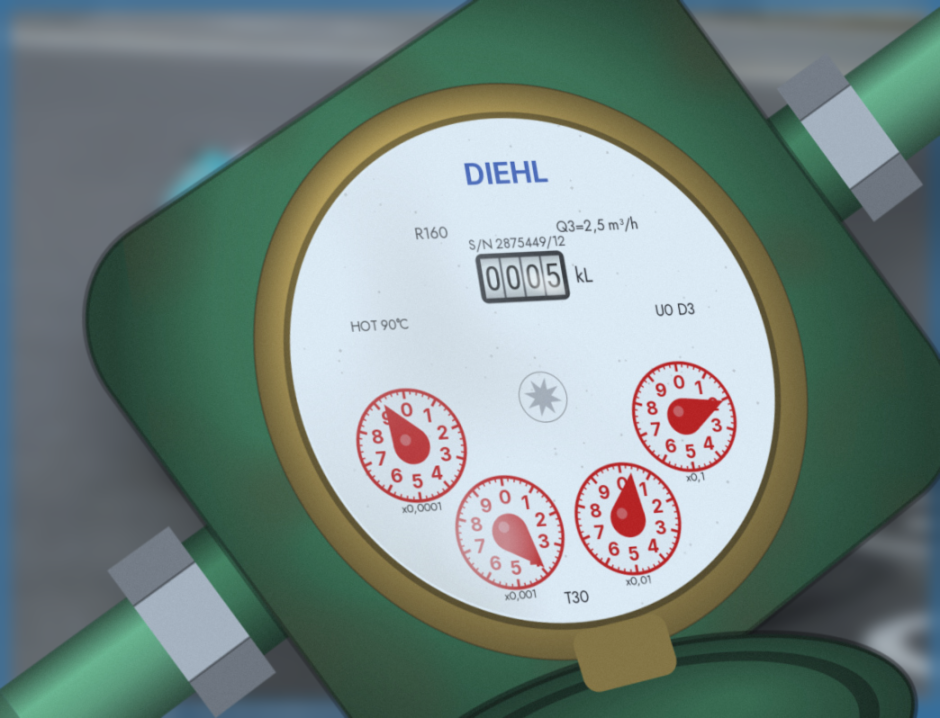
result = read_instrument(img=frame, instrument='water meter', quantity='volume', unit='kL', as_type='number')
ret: 5.2039 kL
